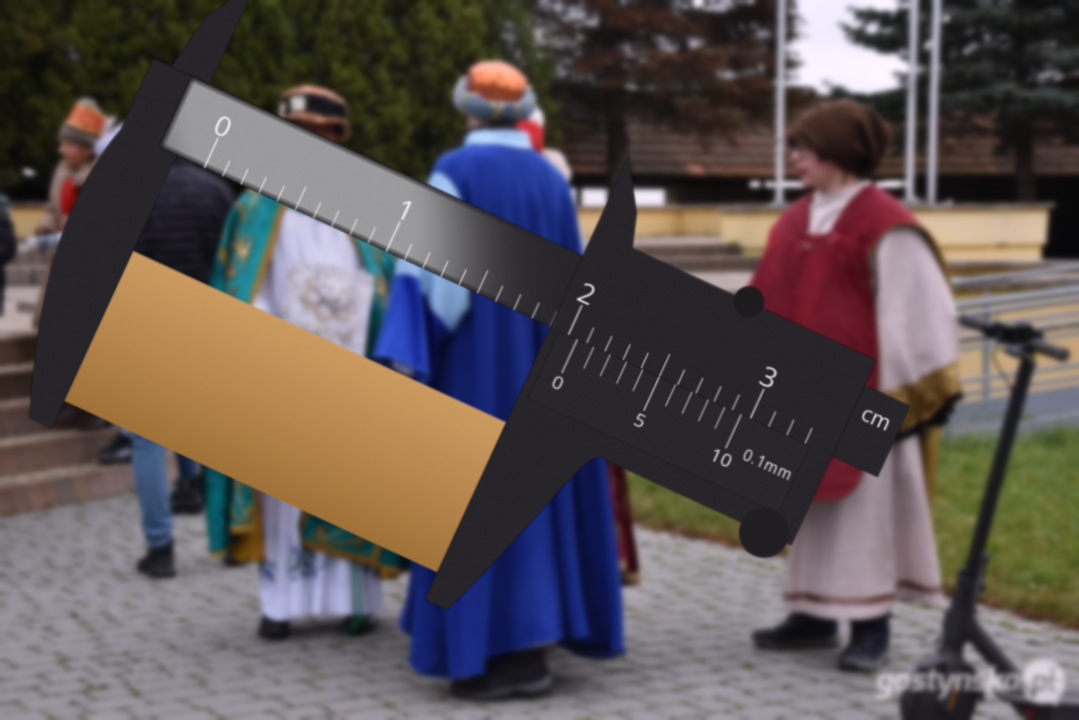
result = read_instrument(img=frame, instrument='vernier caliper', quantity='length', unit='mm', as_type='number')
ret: 20.5 mm
